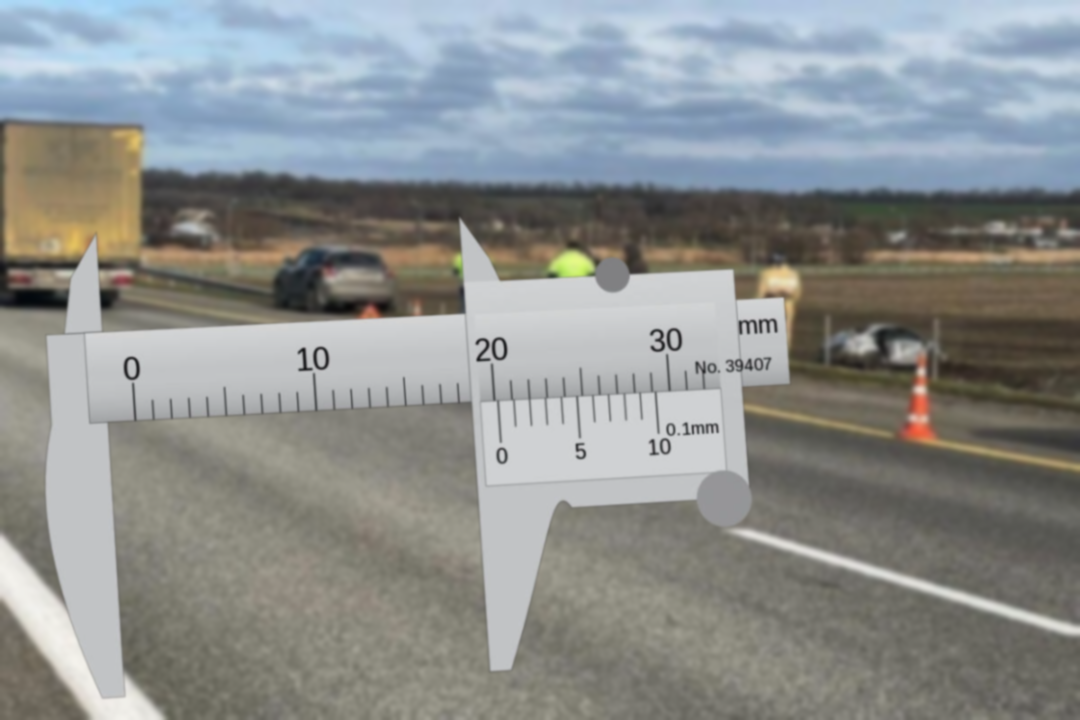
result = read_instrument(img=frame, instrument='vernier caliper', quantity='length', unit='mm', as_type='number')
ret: 20.2 mm
